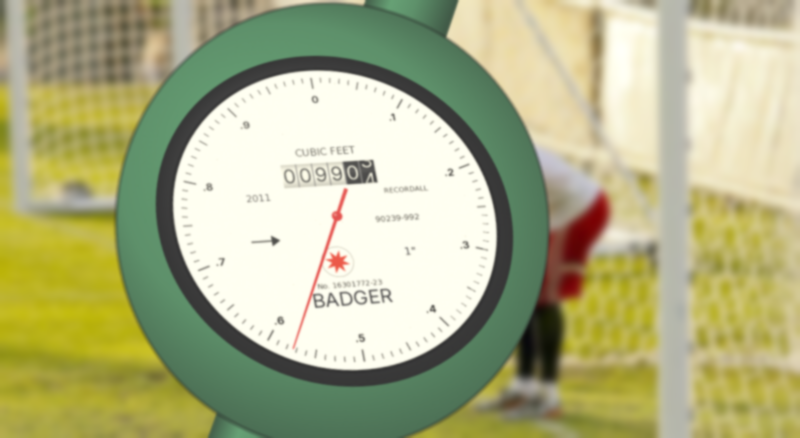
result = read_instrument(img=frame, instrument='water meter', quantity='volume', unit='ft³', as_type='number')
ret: 9903.57 ft³
